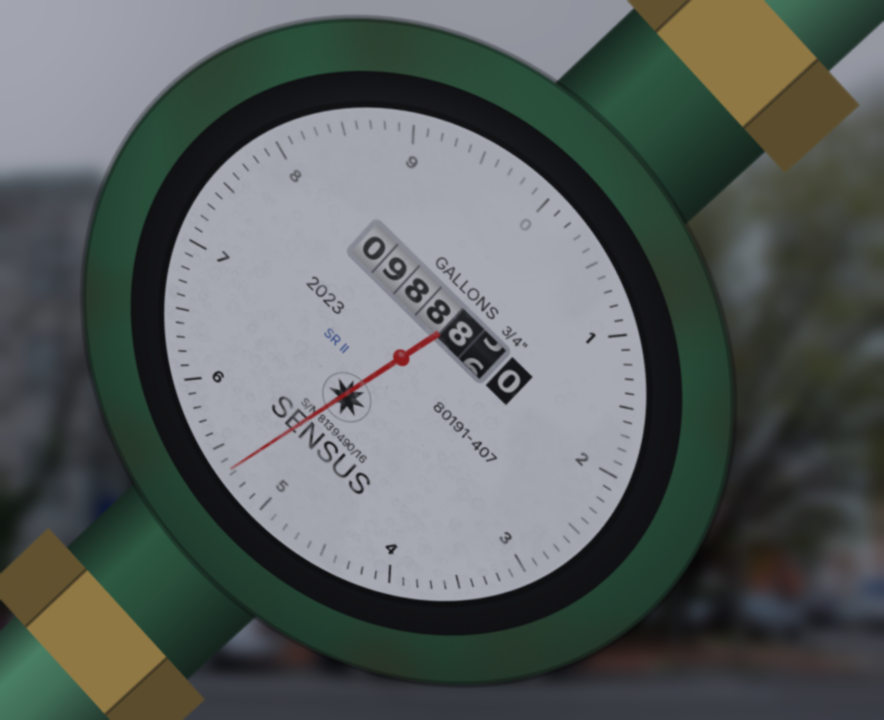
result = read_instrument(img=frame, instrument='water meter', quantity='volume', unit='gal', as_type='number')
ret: 988855.3 gal
